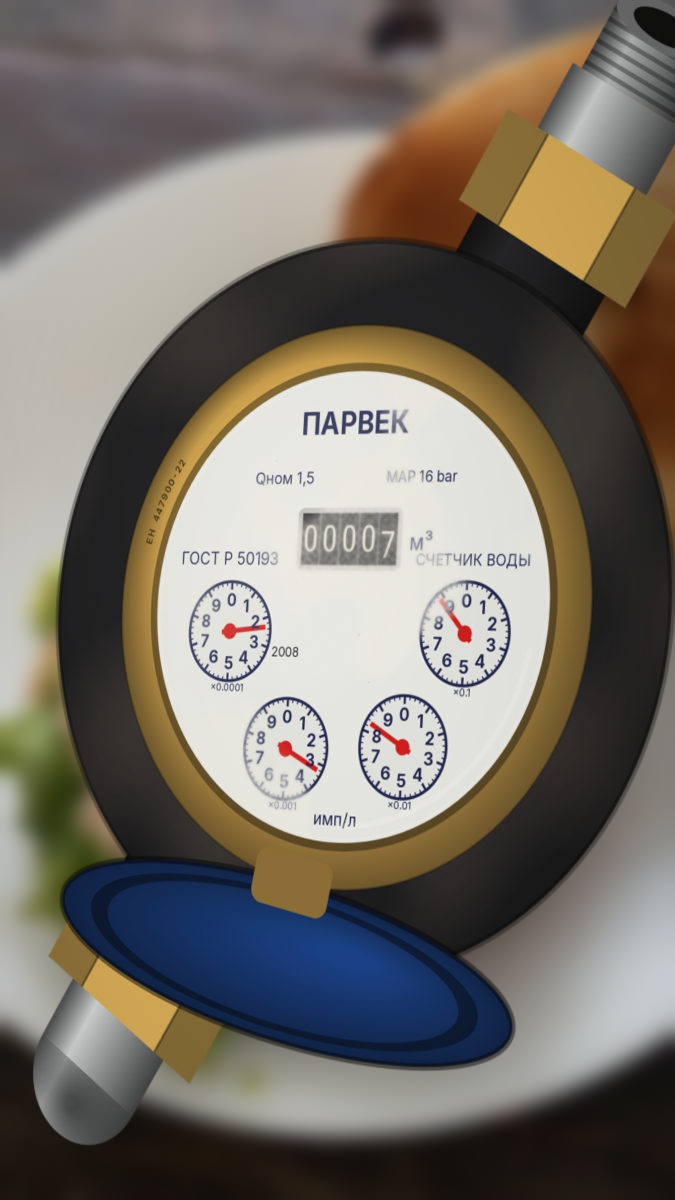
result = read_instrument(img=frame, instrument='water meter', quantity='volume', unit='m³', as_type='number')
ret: 6.8832 m³
